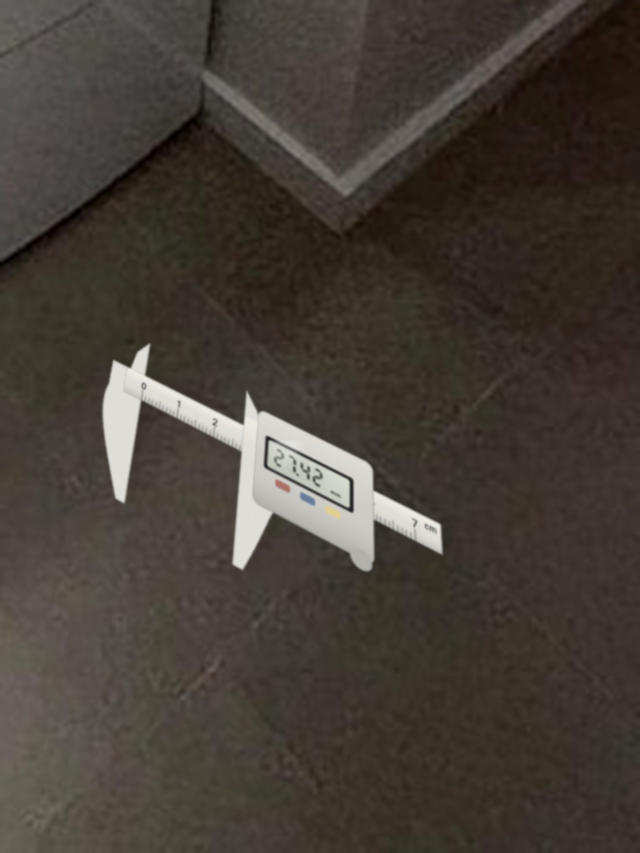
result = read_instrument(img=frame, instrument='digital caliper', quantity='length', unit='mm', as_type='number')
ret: 27.42 mm
